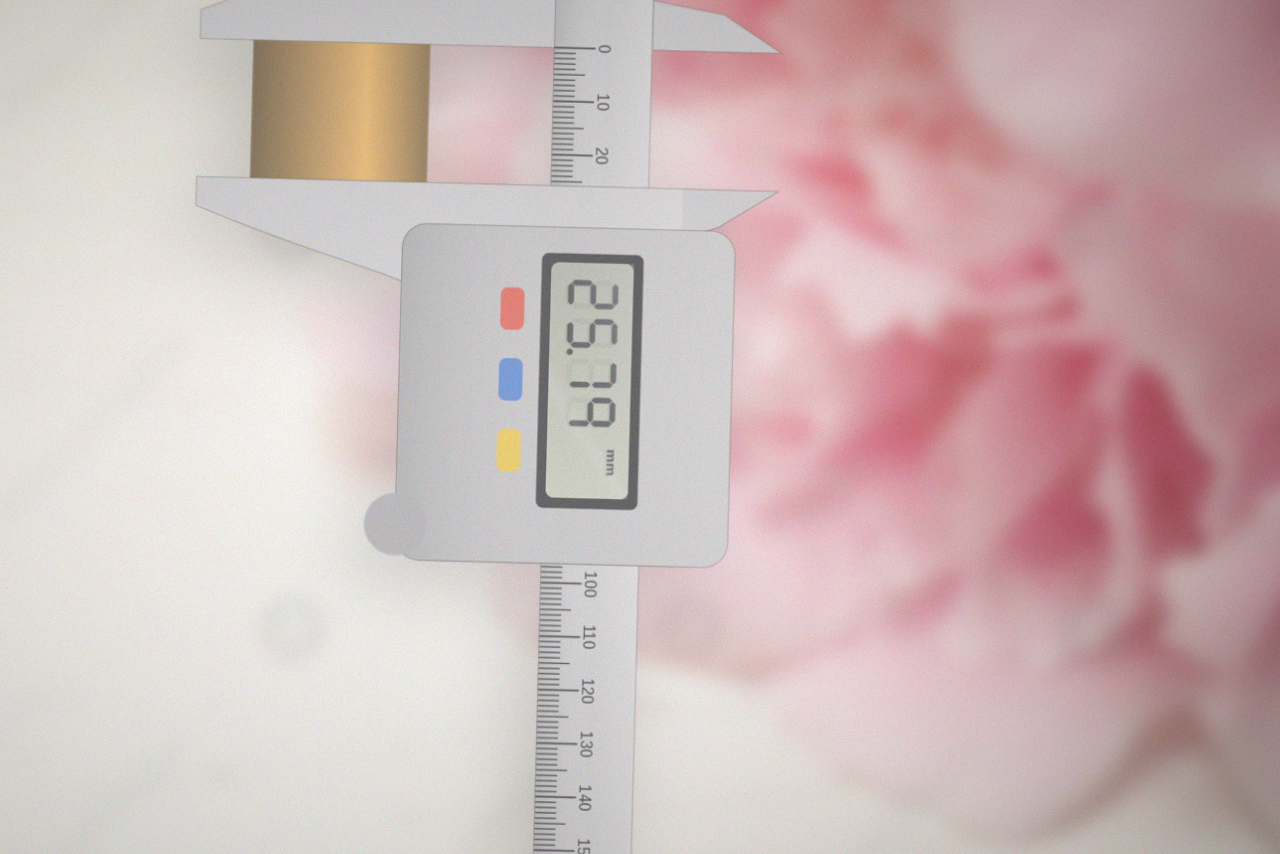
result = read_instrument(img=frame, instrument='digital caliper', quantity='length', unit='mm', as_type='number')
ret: 25.79 mm
